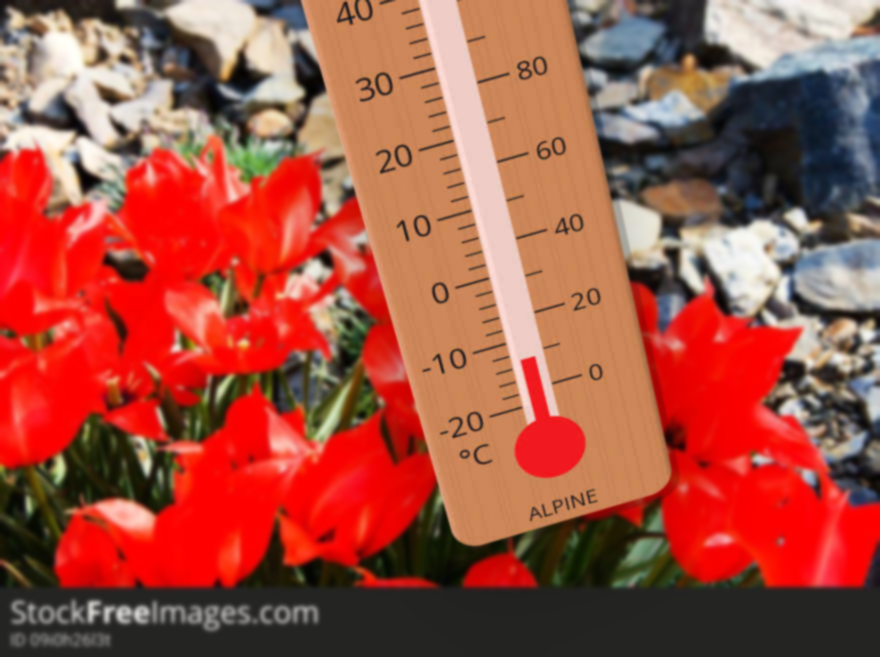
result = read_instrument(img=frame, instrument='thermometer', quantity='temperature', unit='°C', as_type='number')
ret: -13 °C
